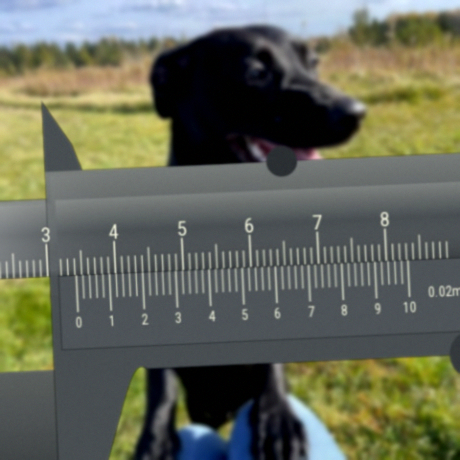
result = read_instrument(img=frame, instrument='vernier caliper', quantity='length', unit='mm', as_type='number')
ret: 34.2 mm
